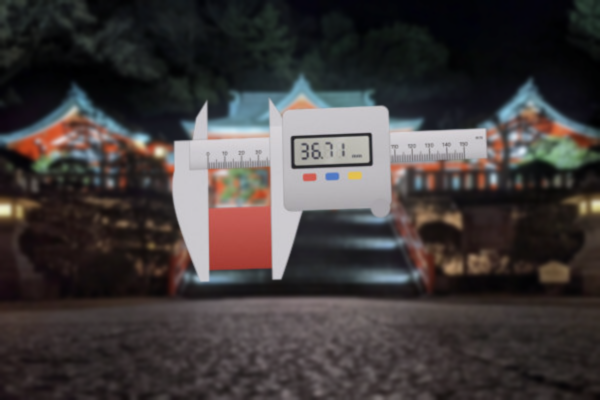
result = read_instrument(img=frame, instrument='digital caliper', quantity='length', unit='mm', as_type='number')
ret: 36.71 mm
